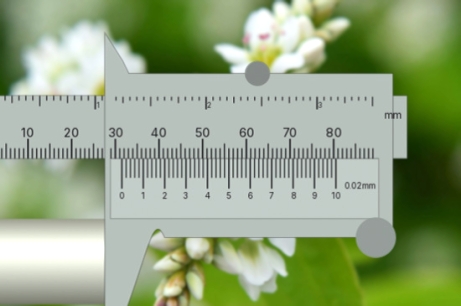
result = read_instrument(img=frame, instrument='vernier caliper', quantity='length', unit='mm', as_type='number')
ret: 31.5 mm
